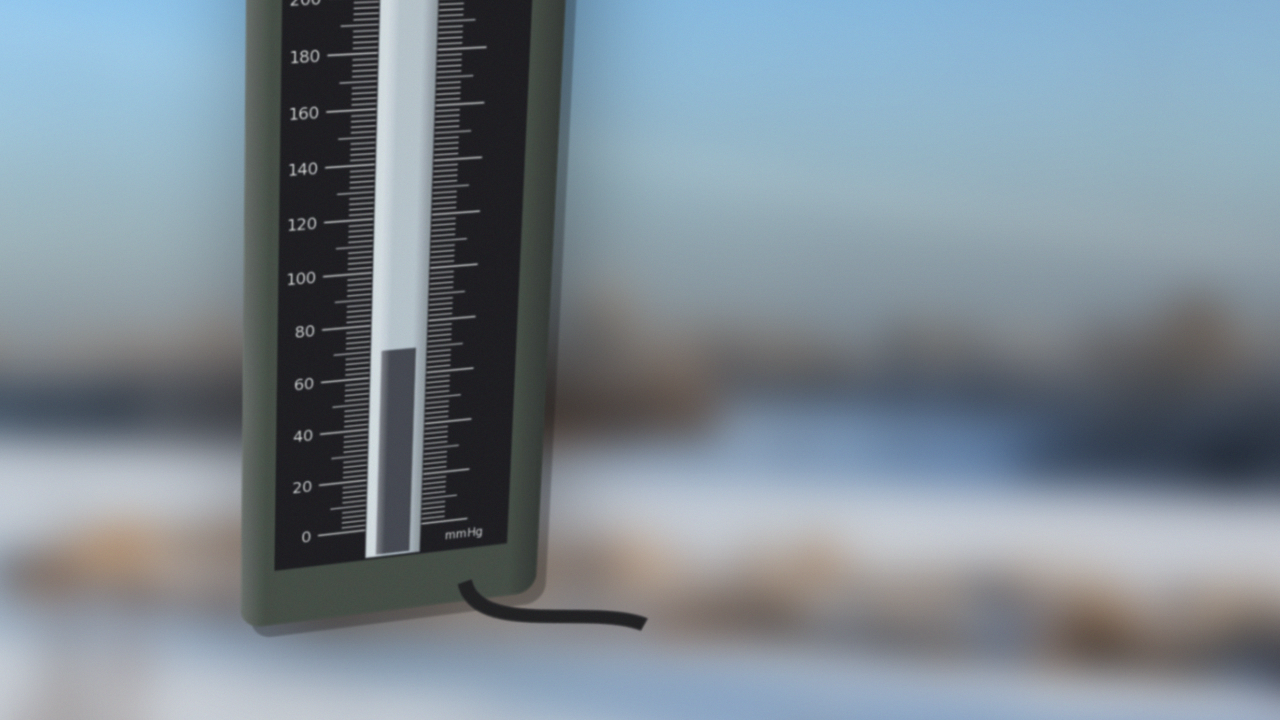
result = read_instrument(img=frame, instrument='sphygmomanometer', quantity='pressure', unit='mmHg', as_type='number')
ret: 70 mmHg
